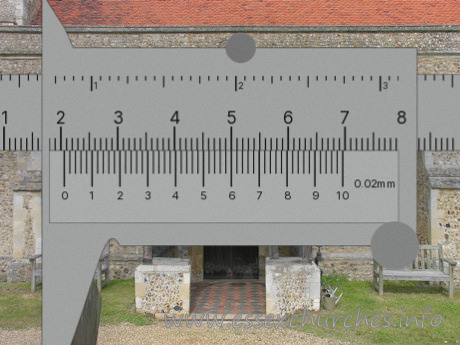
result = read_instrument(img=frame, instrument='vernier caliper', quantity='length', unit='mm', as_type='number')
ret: 20.6 mm
